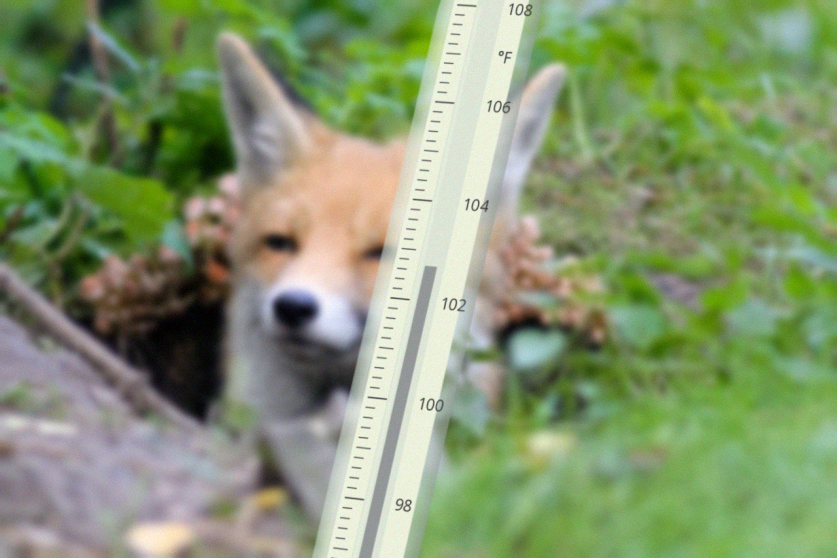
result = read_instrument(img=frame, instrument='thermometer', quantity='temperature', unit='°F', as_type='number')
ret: 102.7 °F
